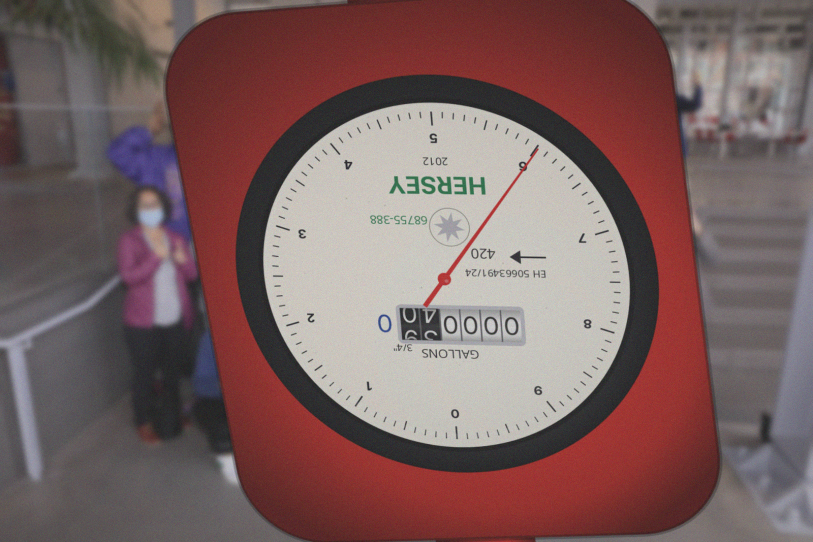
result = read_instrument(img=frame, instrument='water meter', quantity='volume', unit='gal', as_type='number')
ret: 396.0 gal
